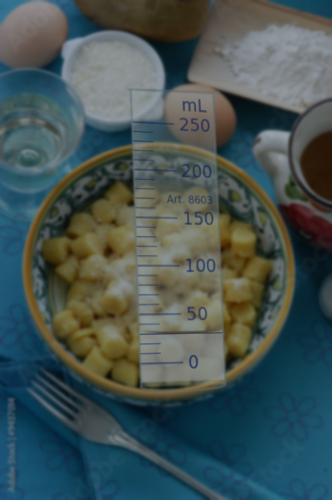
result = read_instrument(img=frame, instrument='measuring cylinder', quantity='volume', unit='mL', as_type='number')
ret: 30 mL
